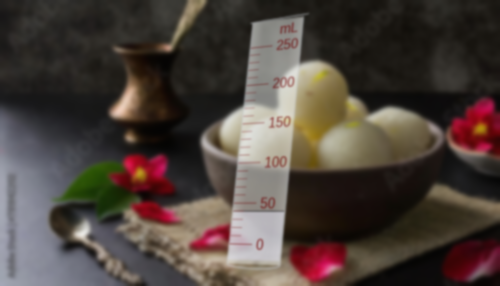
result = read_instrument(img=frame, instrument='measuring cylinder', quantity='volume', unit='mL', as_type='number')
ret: 40 mL
